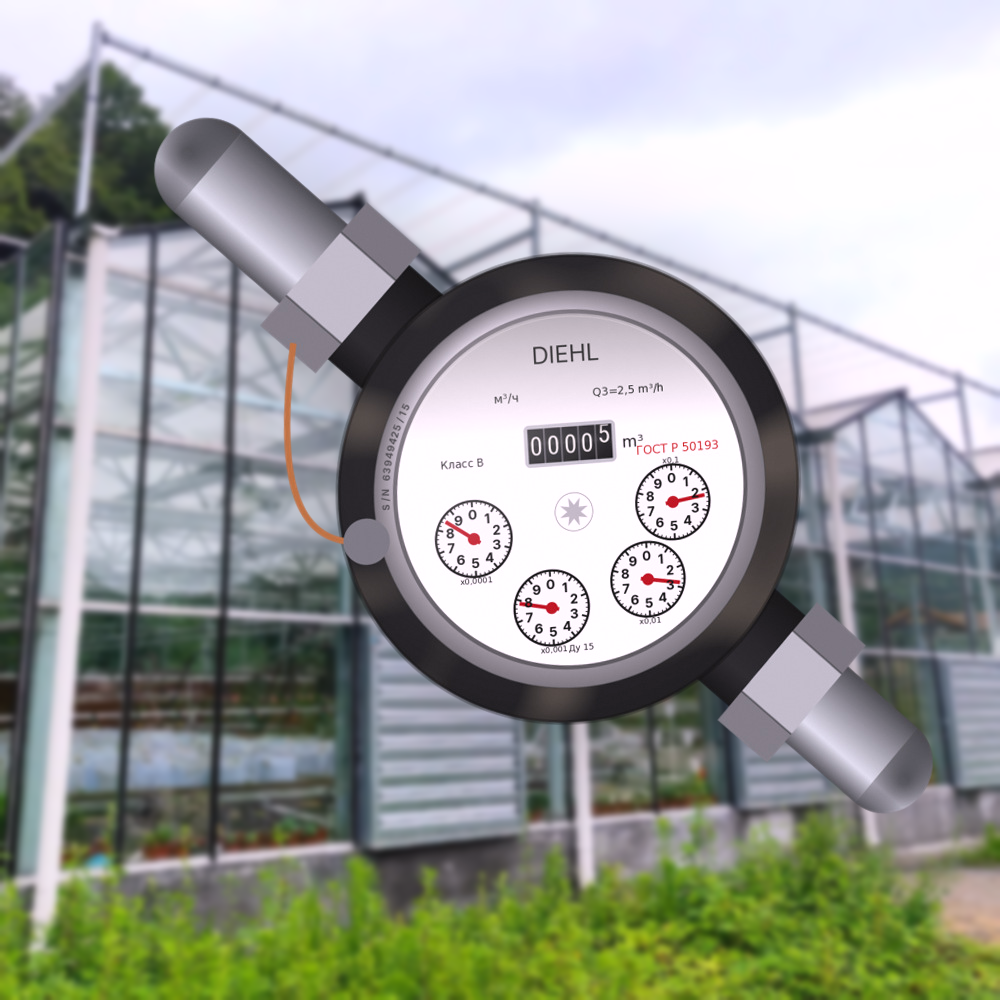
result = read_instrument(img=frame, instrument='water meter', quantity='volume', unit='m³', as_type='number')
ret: 5.2278 m³
